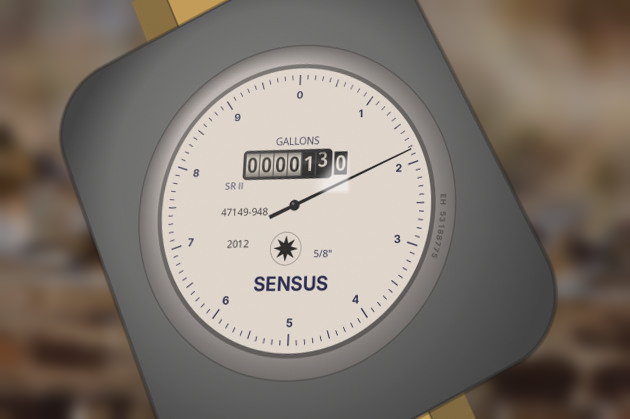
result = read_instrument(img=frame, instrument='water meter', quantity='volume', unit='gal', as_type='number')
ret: 131.8 gal
